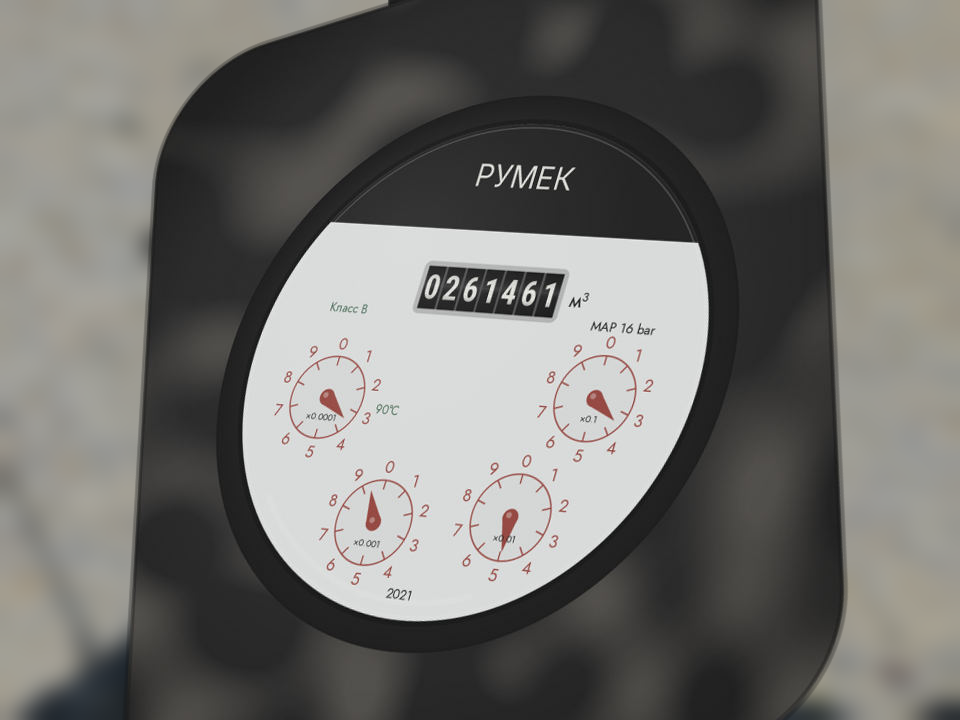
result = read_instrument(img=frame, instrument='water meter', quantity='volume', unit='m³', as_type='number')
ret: 261461.3493 m³
